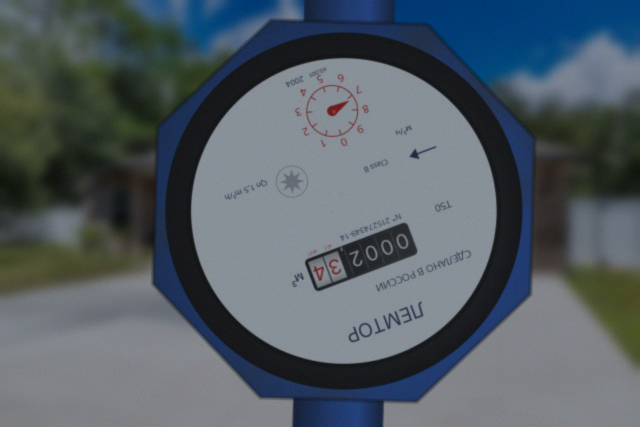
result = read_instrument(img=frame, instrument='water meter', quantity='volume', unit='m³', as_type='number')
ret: 2.347 m³
